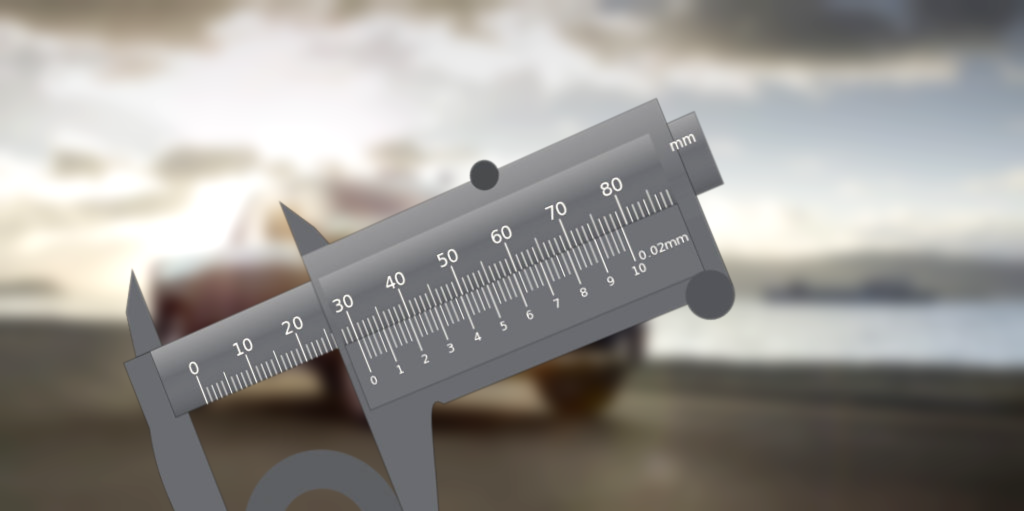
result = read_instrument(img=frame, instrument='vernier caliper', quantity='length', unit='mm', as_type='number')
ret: 30.0 mm
